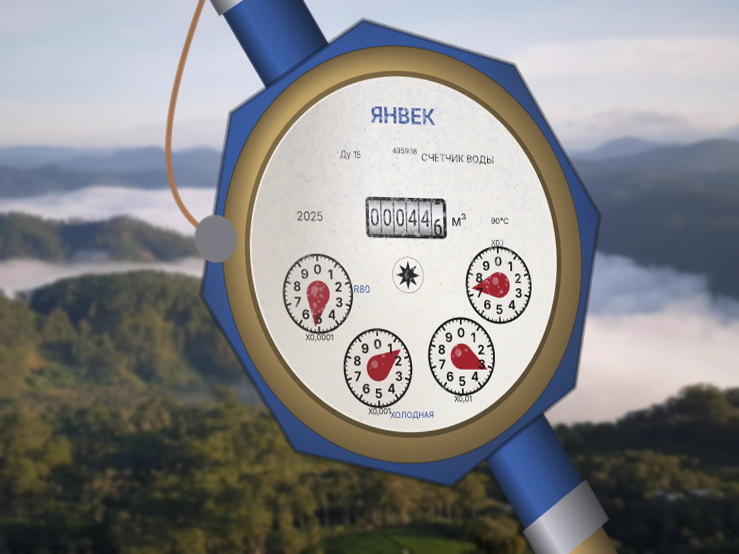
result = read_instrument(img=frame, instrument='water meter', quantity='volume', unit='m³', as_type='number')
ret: 445.7315 m³
